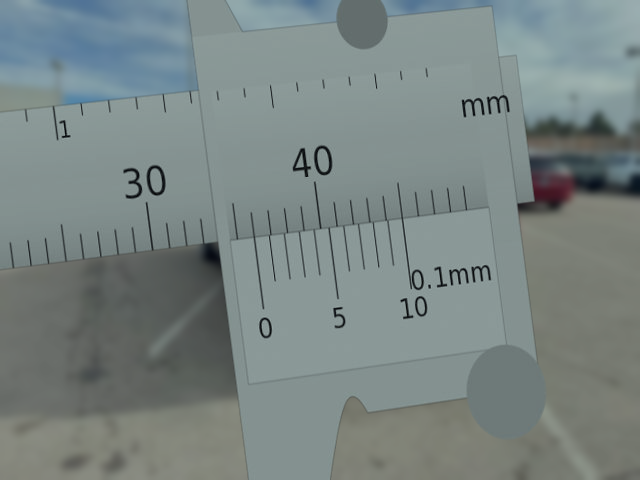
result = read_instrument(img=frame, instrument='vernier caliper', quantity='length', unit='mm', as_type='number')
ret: 36.0 mm
